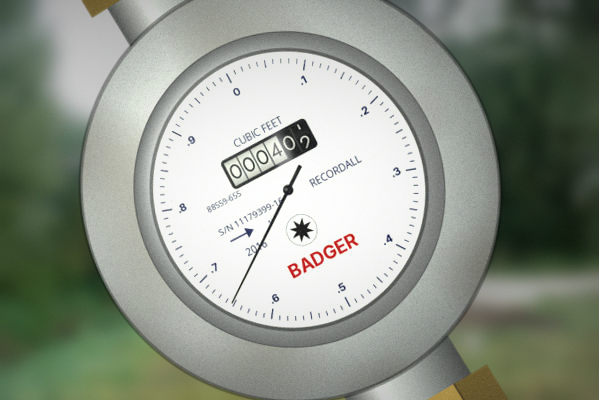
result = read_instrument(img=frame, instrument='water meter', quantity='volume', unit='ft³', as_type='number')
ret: 401.65 ft³
